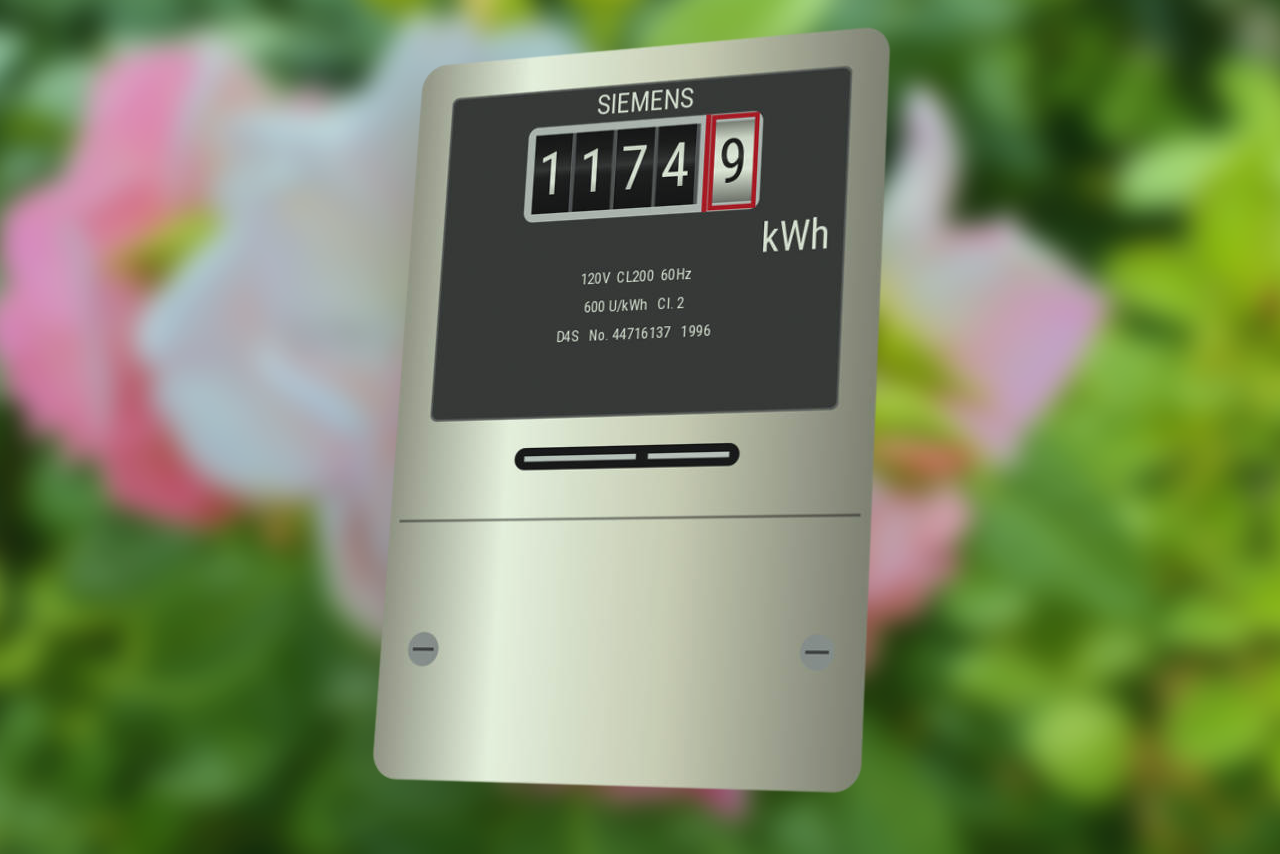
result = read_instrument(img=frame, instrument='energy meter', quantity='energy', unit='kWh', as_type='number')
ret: 1174.9 kWh
